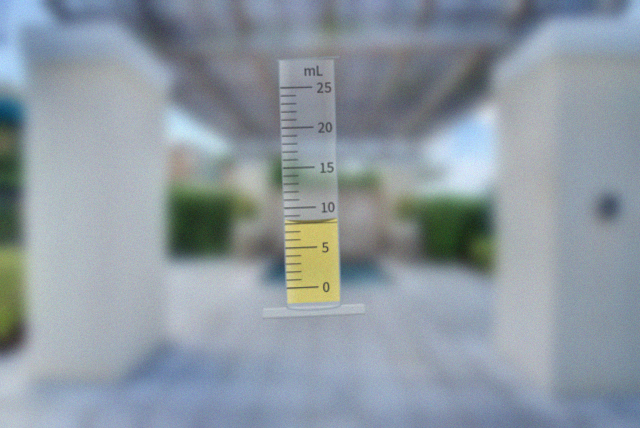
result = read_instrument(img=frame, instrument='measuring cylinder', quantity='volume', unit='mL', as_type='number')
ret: 8 mL
